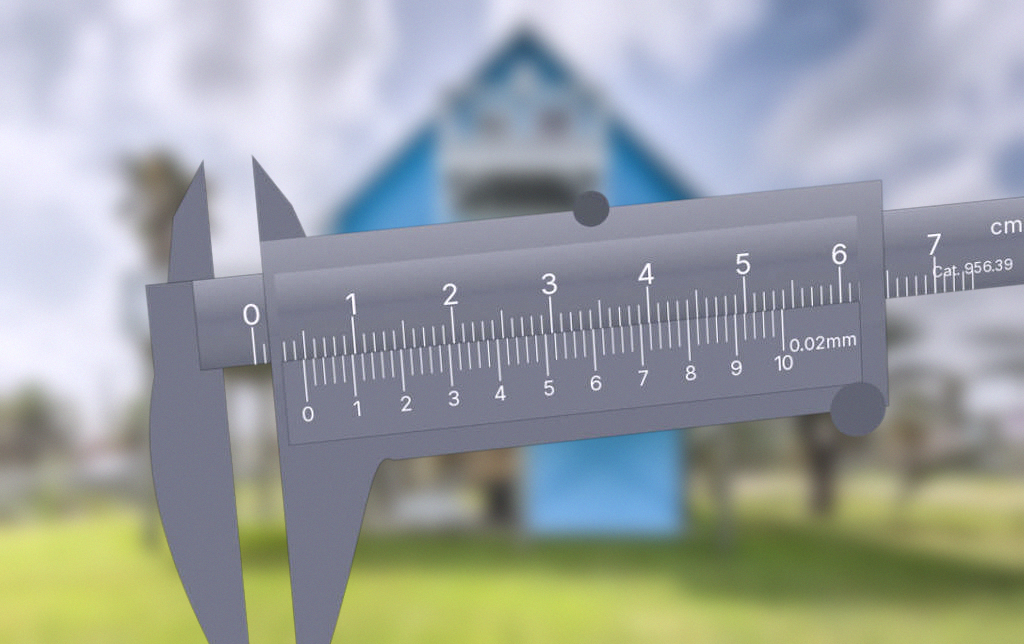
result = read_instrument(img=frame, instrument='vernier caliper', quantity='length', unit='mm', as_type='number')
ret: 4.8 mm
